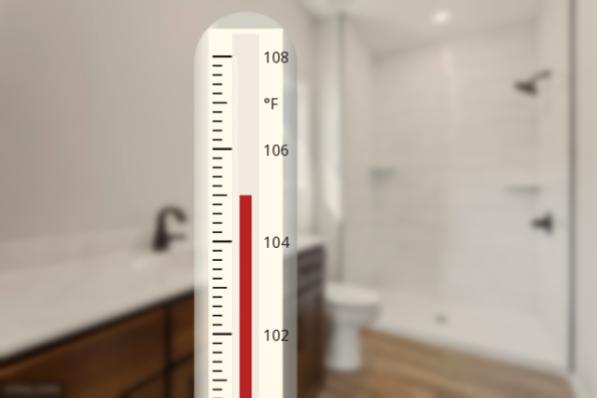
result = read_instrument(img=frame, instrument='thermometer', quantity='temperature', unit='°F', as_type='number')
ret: 105 °F
